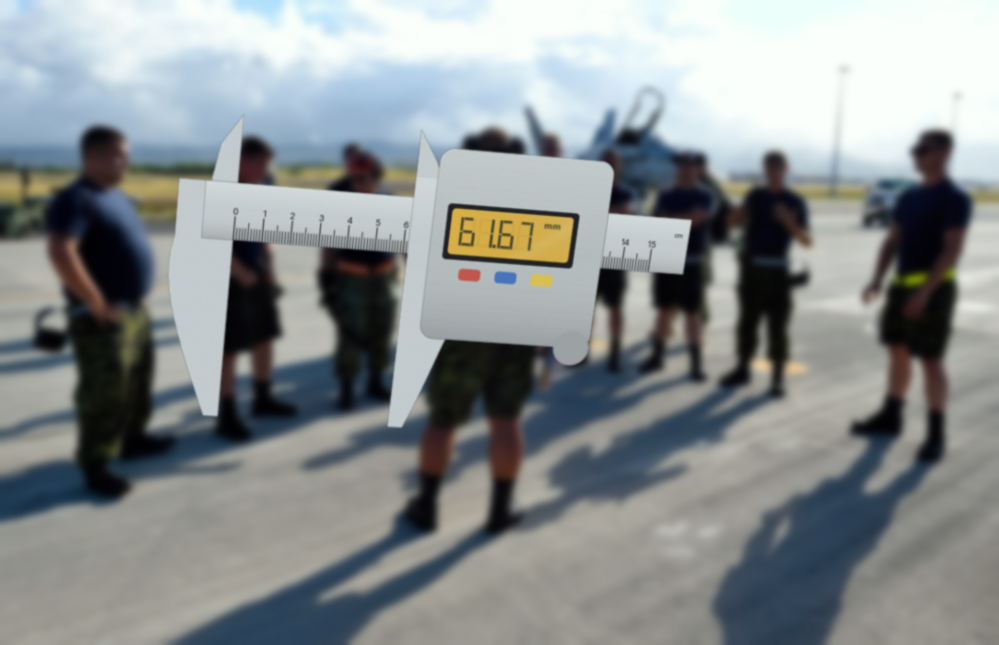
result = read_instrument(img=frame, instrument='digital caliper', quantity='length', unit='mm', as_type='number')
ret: 61.67 mm
